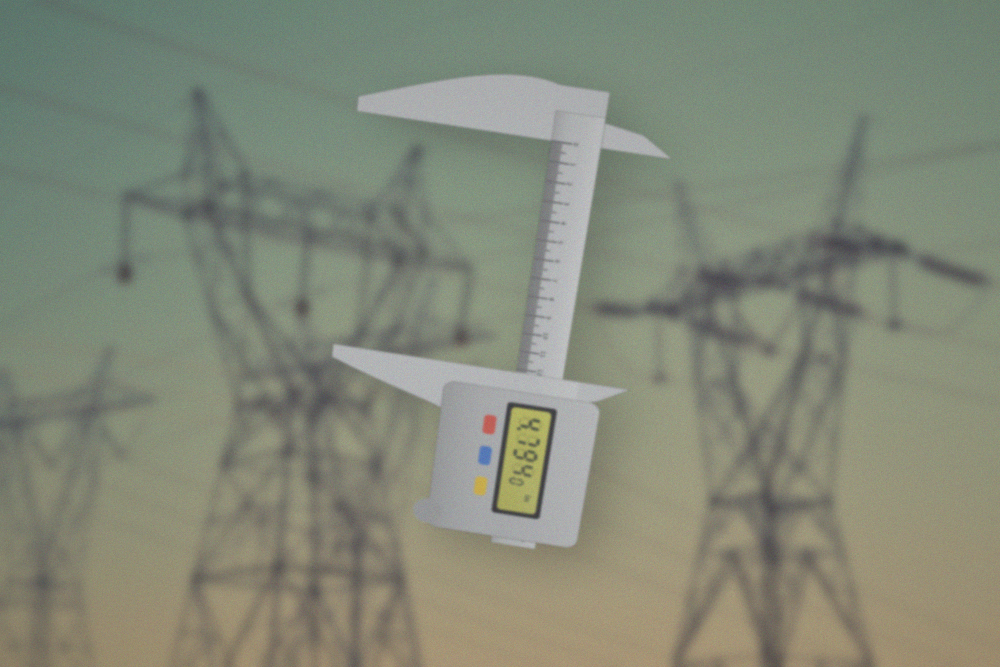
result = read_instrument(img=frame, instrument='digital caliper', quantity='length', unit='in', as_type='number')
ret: 4.7940 in
